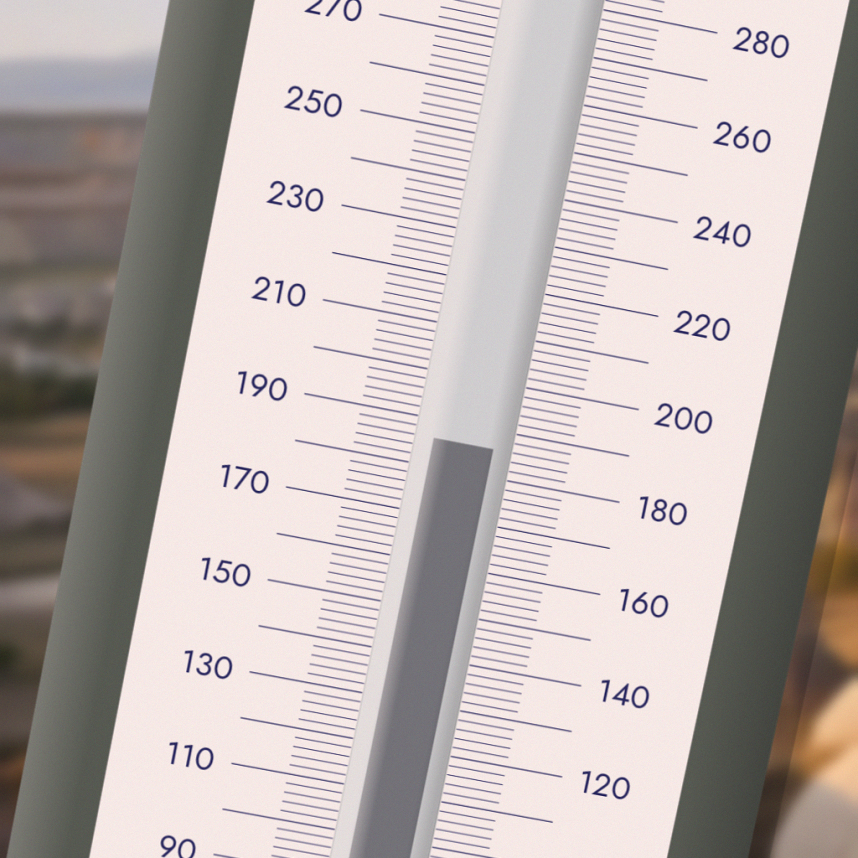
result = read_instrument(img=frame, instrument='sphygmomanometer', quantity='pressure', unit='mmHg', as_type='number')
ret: 186 mmHg
